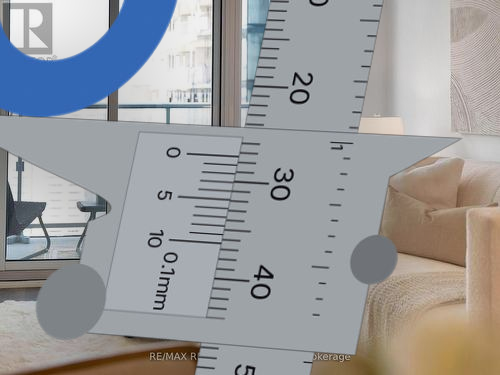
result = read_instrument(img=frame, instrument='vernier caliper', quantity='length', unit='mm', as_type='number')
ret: 27.4 mm
